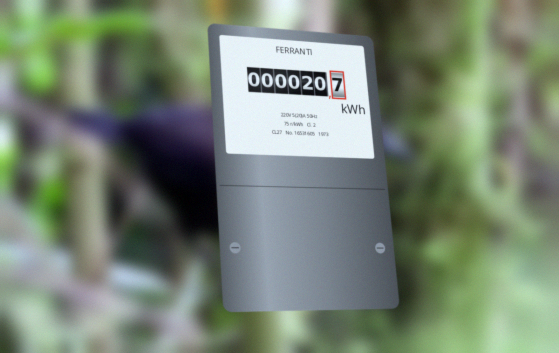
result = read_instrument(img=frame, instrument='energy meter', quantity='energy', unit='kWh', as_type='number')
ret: 20.7 kWh
